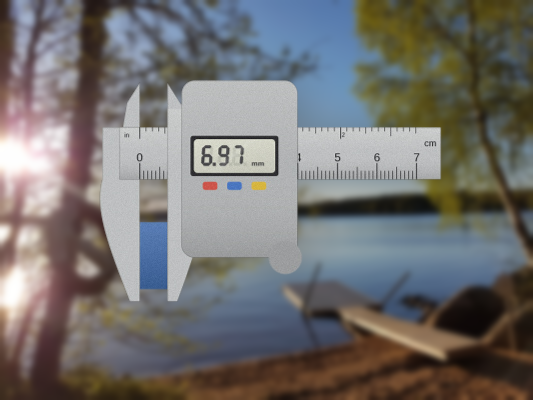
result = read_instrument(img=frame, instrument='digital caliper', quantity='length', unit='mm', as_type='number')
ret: 6.97 mm
